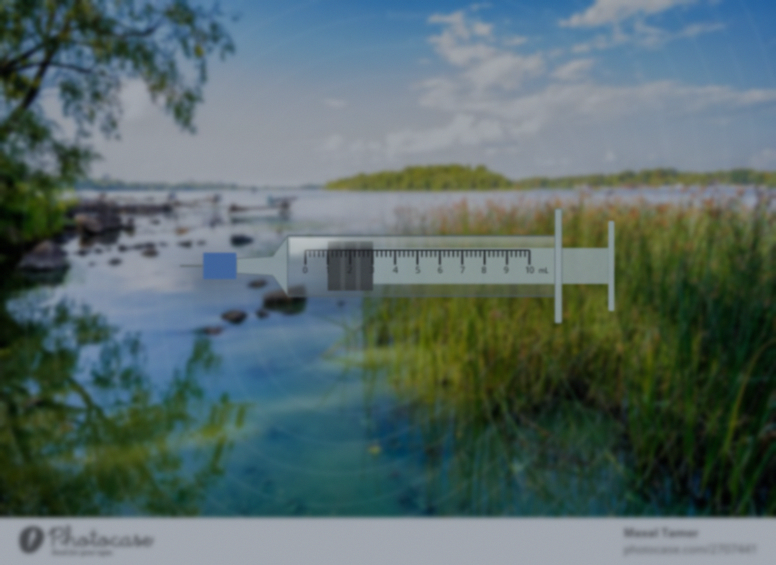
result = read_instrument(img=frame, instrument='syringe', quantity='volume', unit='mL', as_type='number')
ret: 1 mL
